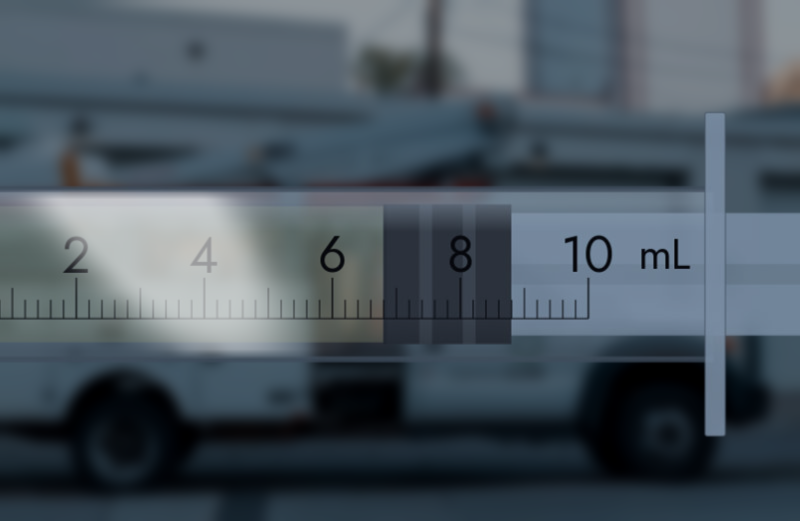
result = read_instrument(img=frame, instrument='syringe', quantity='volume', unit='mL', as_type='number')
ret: 6.8 mL
